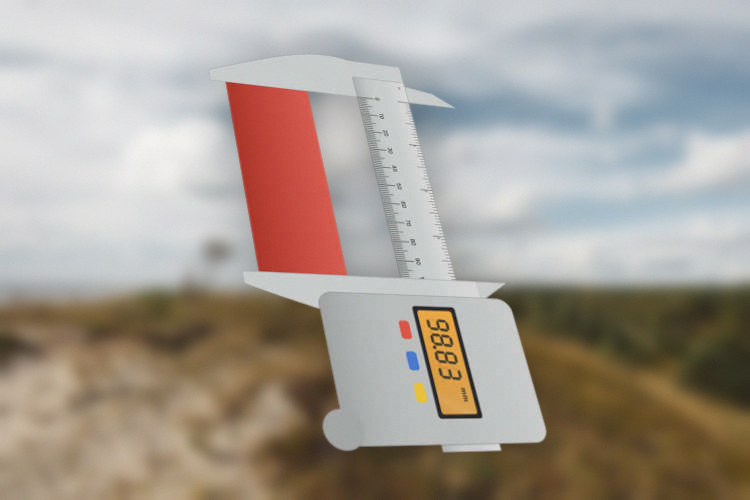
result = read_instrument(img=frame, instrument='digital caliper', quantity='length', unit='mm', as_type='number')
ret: 98.83 mm
